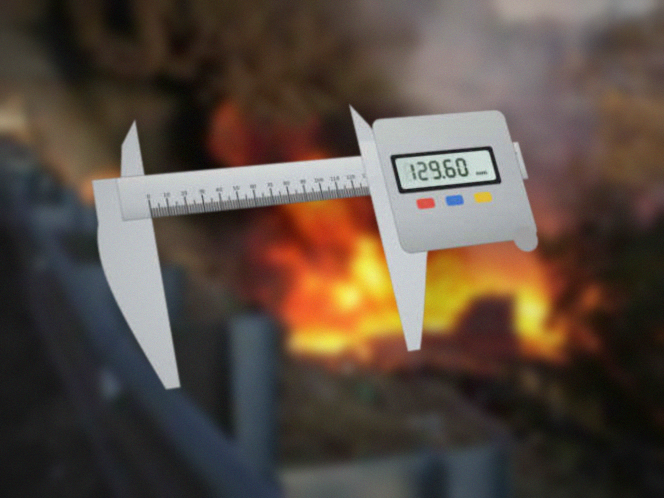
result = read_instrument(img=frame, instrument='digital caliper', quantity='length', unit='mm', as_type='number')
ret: 129.60 mm
